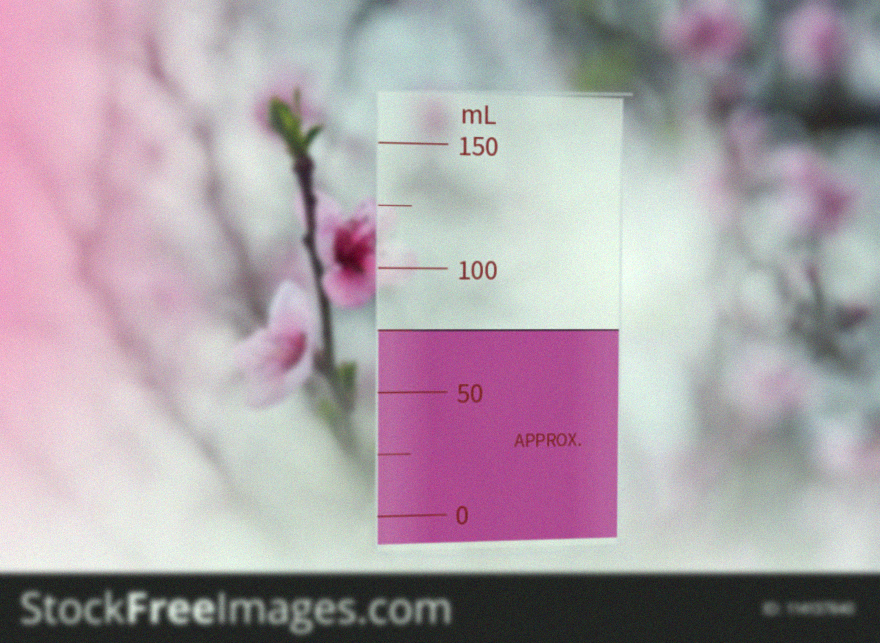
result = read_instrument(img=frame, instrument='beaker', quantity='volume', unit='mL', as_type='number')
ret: 75 mL
